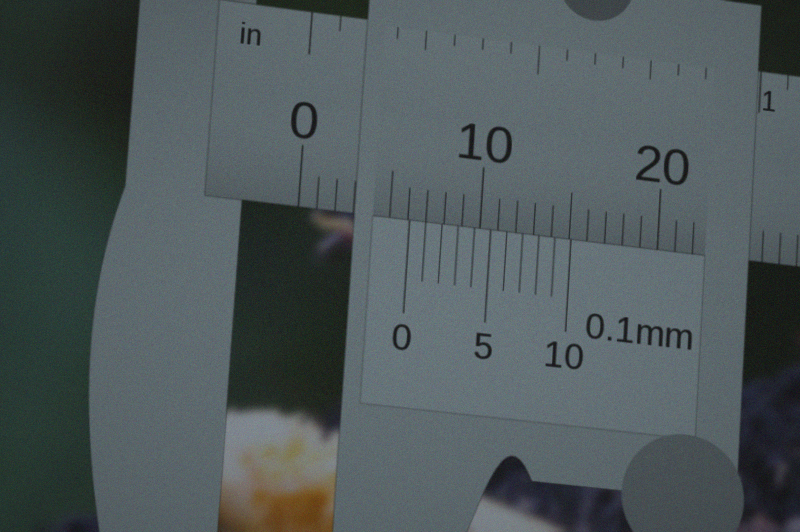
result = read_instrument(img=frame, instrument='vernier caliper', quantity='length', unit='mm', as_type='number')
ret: 6.1 mm
